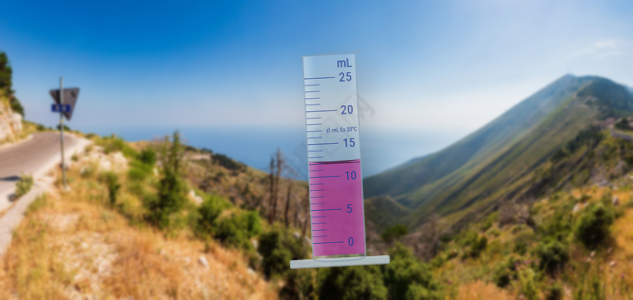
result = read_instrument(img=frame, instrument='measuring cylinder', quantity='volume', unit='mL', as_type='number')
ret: 12 mL
